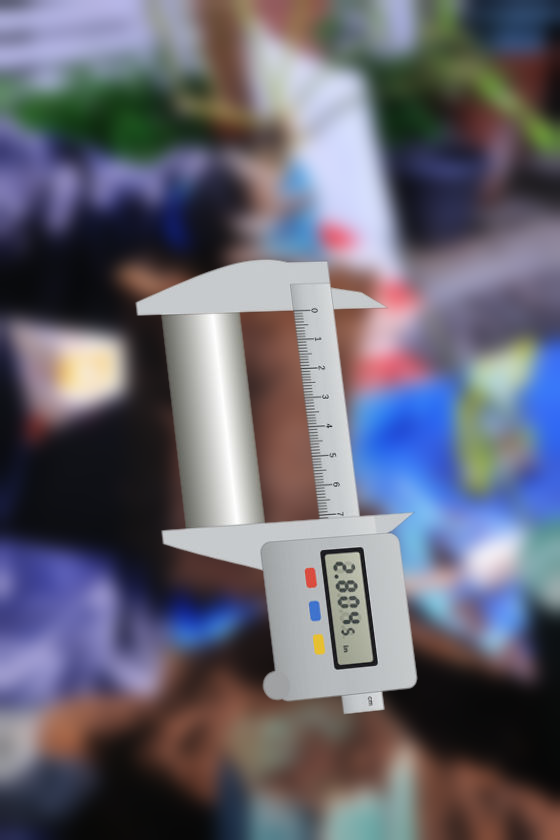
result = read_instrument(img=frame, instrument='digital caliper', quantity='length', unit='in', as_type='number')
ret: 2.8045 in
